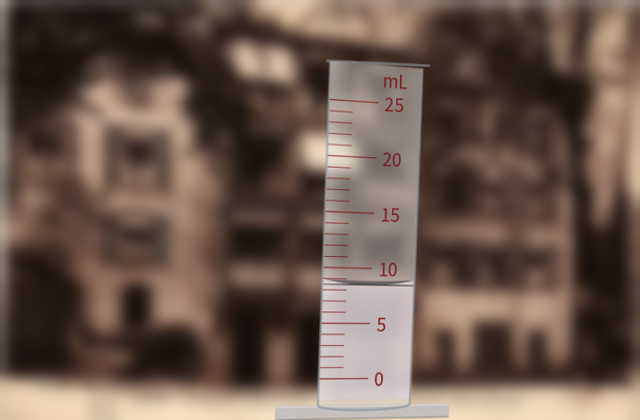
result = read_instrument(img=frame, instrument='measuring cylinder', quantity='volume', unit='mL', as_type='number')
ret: 8.5 mL
